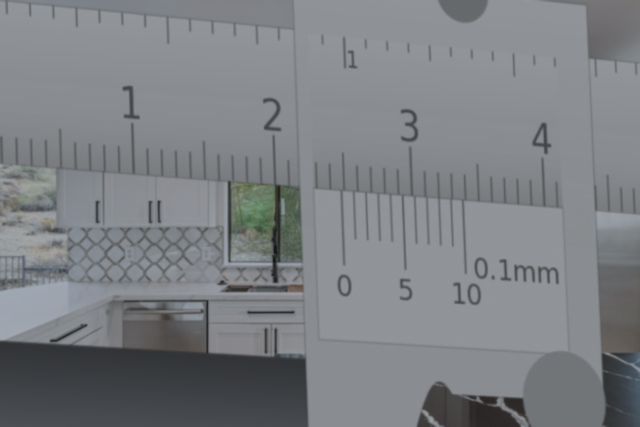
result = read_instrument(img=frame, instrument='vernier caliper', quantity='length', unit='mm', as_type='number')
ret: 24.8 mm
